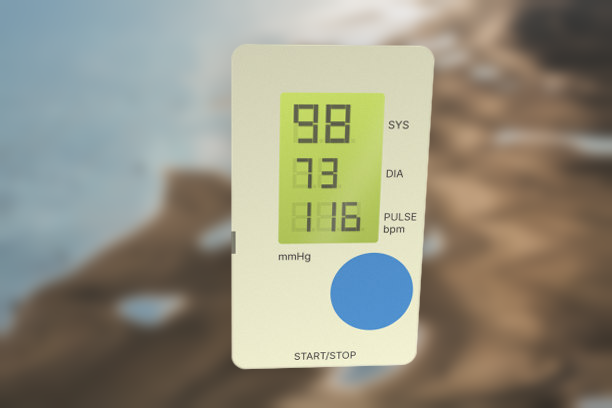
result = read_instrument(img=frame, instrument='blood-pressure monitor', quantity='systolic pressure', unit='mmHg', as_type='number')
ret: 98 mmHg
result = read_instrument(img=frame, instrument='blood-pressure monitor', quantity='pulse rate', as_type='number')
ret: 116 bpm
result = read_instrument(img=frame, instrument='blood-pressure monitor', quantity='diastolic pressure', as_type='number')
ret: 73 mmHg
